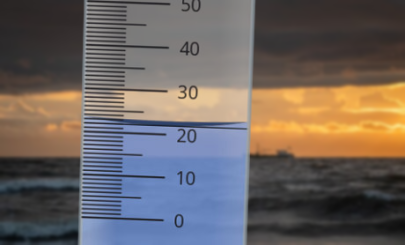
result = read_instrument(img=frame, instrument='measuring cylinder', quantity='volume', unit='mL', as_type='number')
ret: 22 mL
